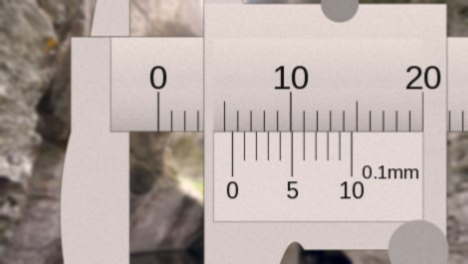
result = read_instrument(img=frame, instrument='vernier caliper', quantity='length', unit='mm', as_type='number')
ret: 5.6 mm
